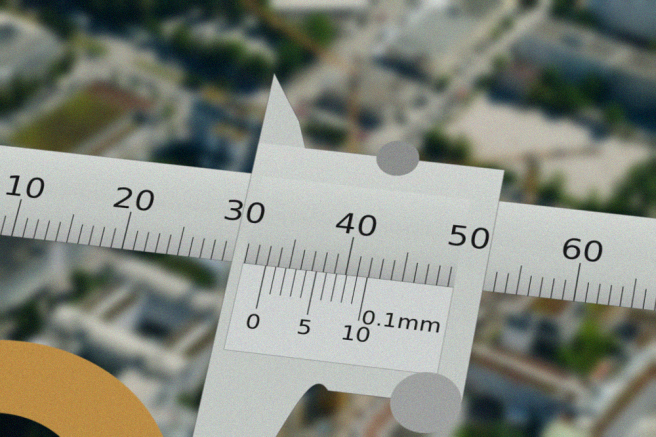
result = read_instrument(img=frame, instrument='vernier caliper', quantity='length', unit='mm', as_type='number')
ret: 32.9 mm
